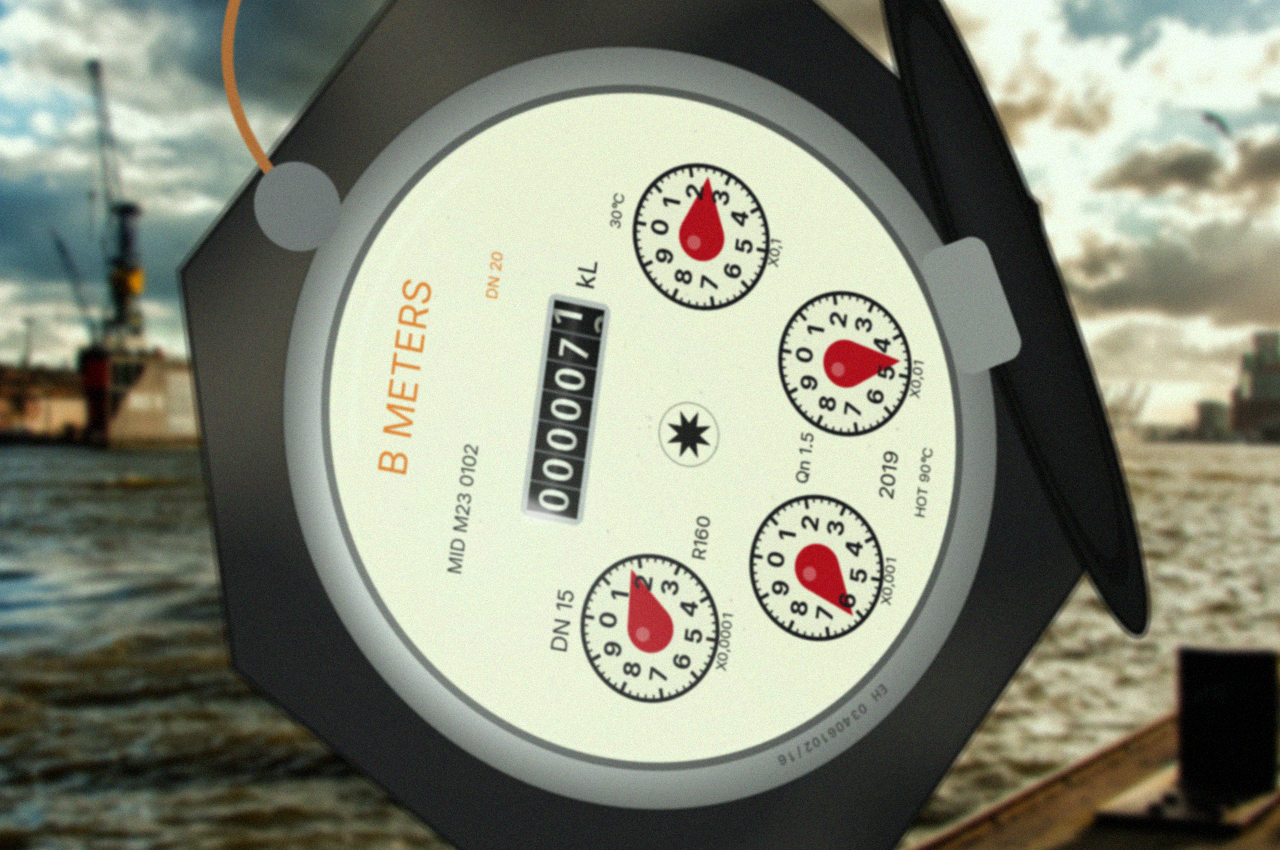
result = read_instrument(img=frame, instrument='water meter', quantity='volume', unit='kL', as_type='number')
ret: 71.2461 kL
